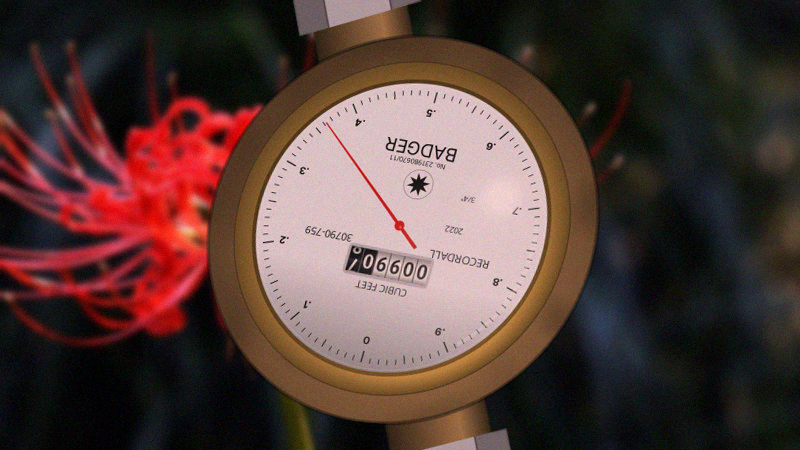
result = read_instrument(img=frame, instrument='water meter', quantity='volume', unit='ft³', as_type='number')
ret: 9907.36 ft³
